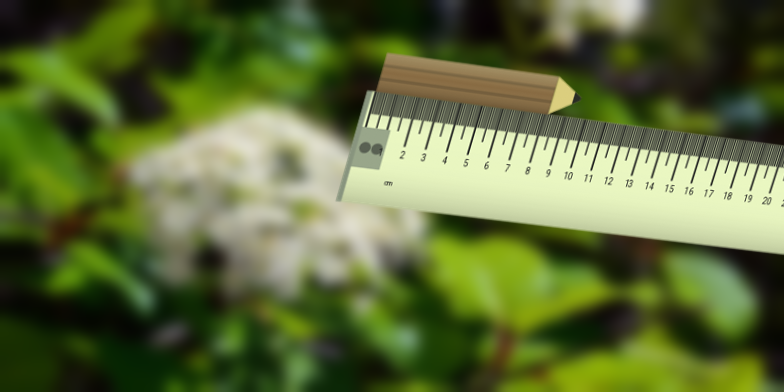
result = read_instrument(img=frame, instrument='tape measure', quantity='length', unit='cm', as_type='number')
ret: 9.5 cm
